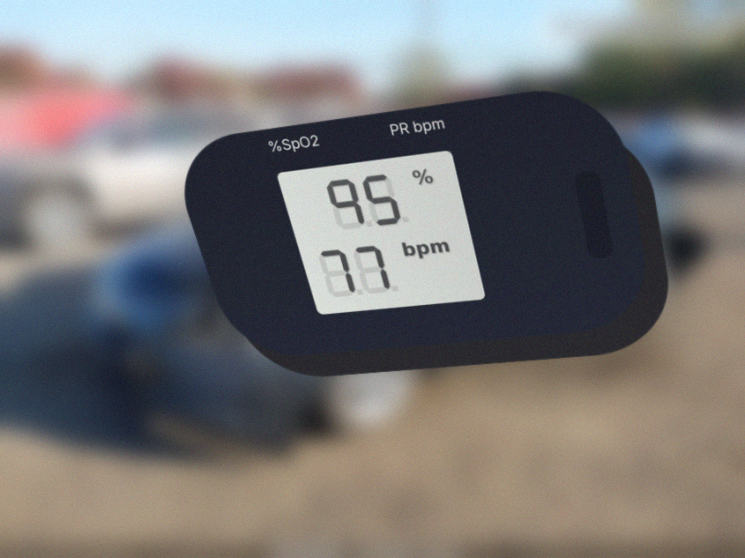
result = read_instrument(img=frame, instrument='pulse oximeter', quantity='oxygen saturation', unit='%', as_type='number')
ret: 95 %
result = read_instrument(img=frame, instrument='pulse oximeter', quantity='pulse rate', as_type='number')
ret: 77 bpm
